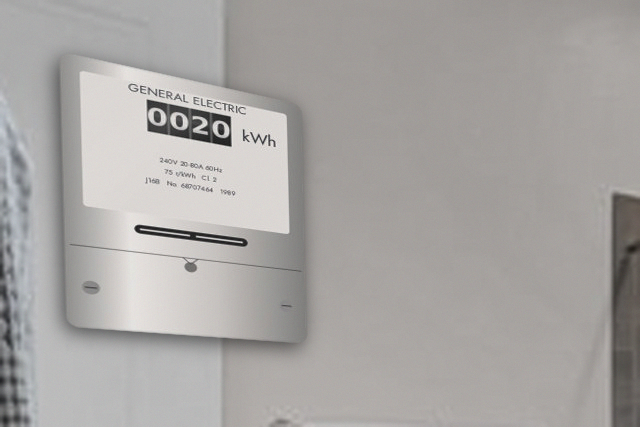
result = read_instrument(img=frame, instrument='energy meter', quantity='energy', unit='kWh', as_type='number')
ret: 20 kWh
